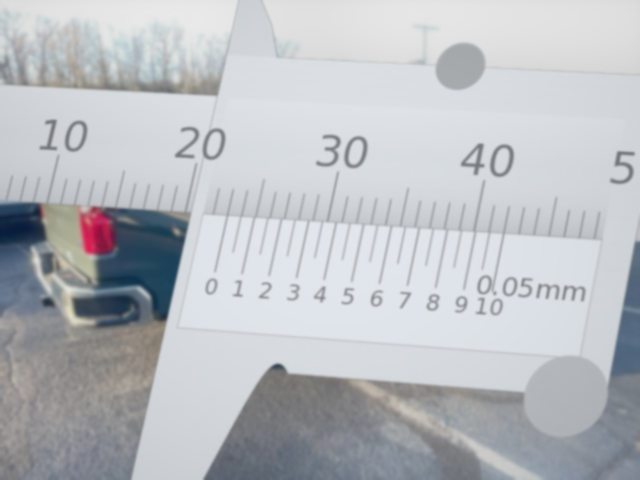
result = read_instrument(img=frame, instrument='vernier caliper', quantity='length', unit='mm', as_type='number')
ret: 23.0 mm
